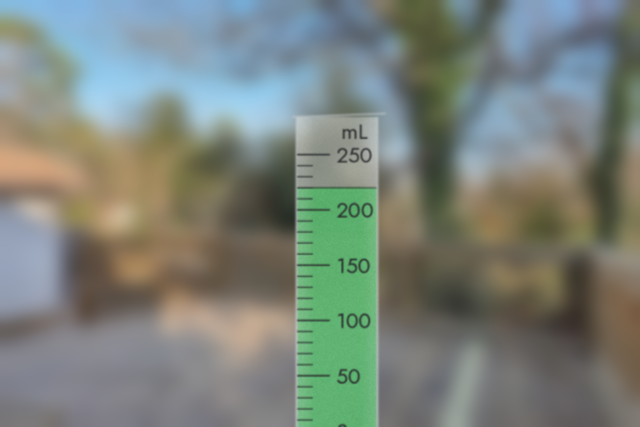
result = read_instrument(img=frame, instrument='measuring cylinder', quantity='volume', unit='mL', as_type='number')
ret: 220 mL
